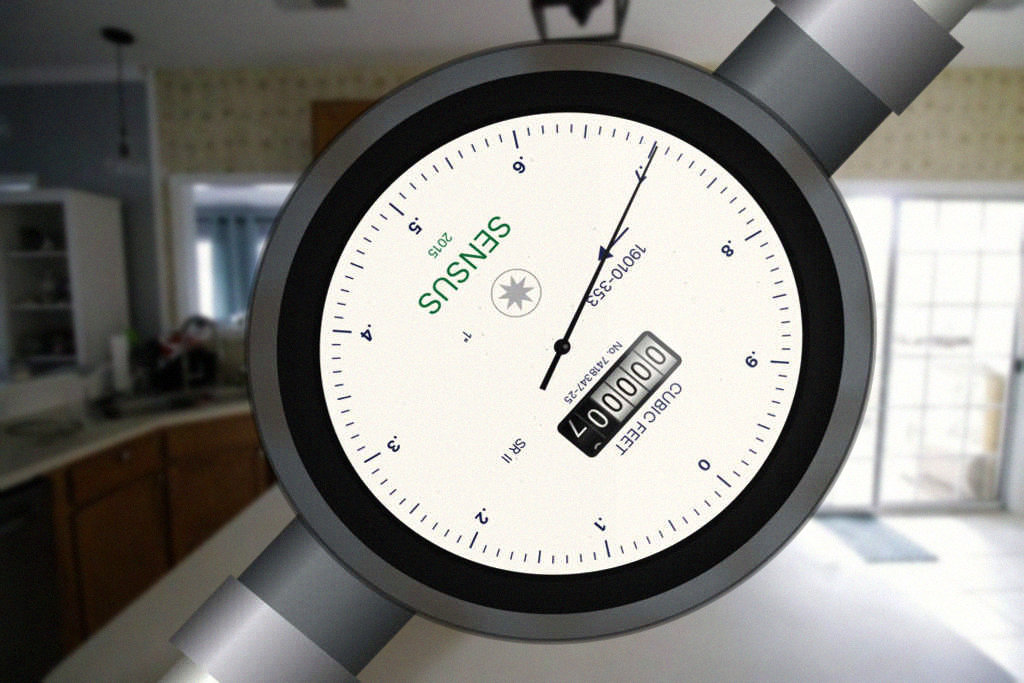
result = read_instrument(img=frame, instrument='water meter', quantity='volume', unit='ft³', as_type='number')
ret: 6.70 ft³
